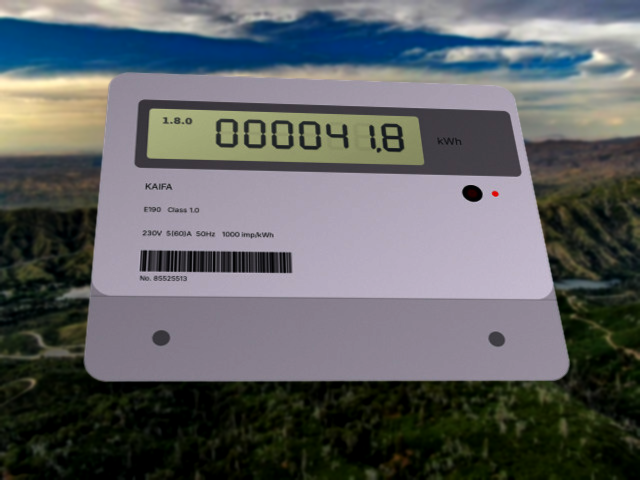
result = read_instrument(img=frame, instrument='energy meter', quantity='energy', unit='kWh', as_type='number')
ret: 41.8 kWh
